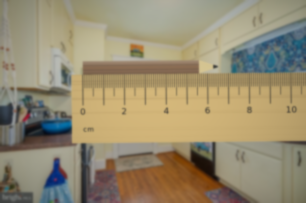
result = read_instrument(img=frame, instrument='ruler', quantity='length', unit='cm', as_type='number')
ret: 6.5 cm
